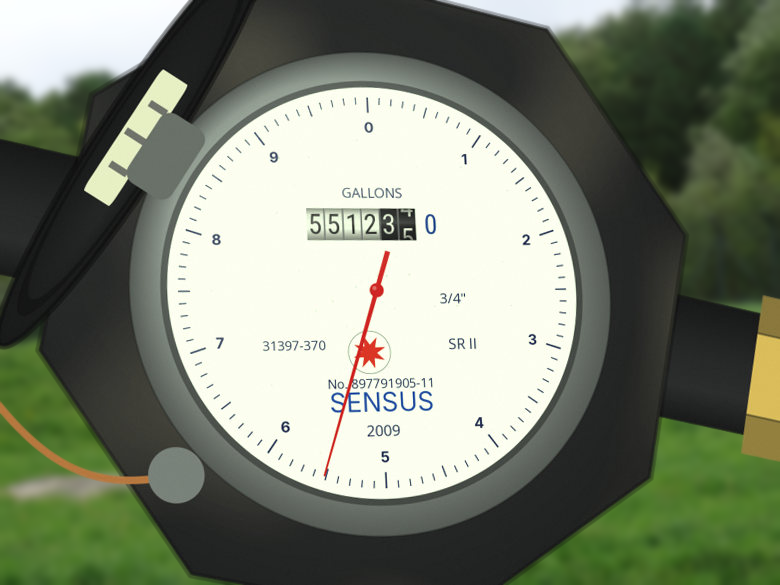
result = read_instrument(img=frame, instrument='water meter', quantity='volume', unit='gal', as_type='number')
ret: 5512345.5 gal
